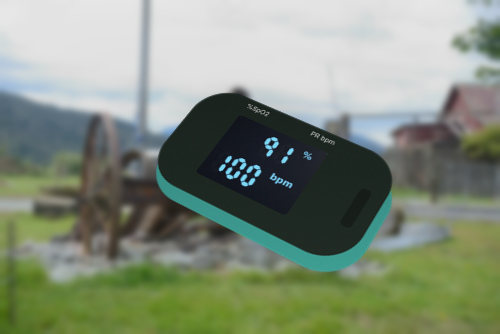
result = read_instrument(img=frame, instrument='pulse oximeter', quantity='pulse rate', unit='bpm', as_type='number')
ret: 100 bpm
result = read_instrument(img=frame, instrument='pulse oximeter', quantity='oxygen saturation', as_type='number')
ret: 91 %
